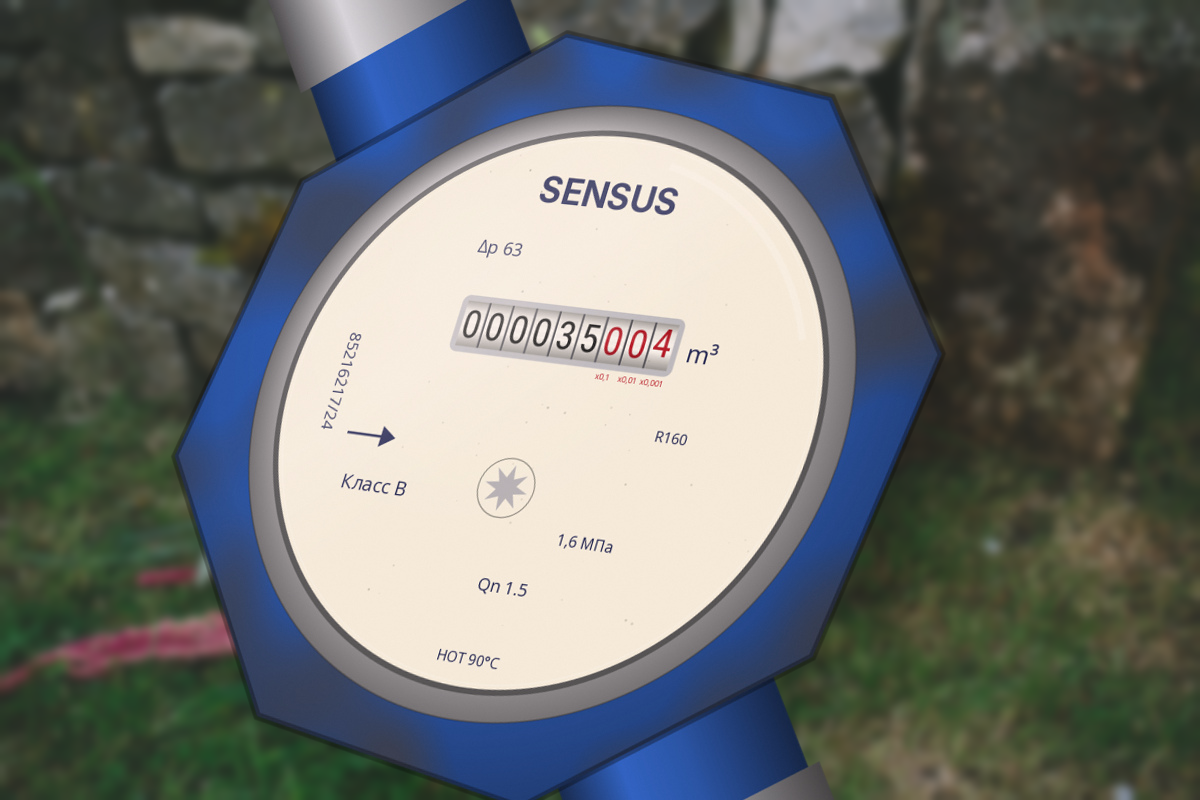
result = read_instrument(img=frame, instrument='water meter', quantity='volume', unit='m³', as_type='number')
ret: 35.004 m³
